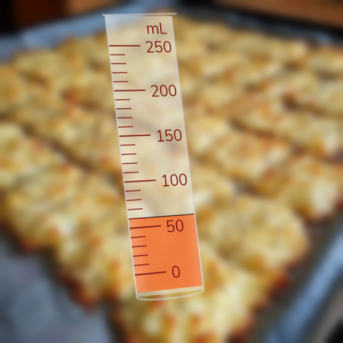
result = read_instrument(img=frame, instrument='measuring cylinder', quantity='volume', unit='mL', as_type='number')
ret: 60 mL
